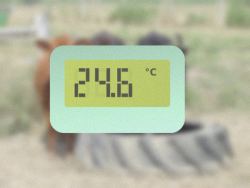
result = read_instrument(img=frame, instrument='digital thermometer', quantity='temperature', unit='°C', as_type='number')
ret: 24.6 °C
